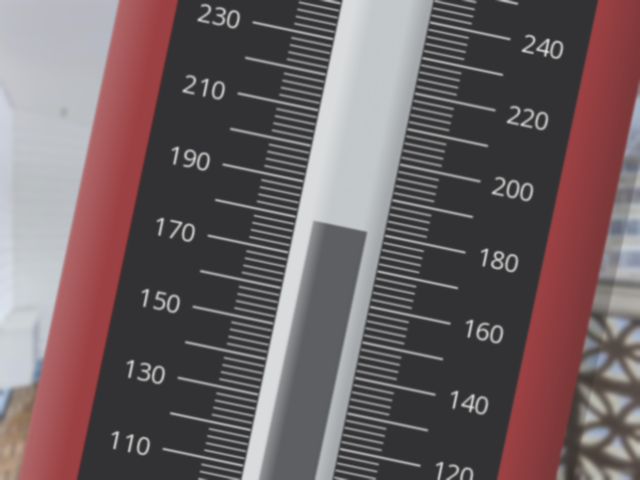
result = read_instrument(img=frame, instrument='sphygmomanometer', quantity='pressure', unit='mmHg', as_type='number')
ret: 180 mmHg
